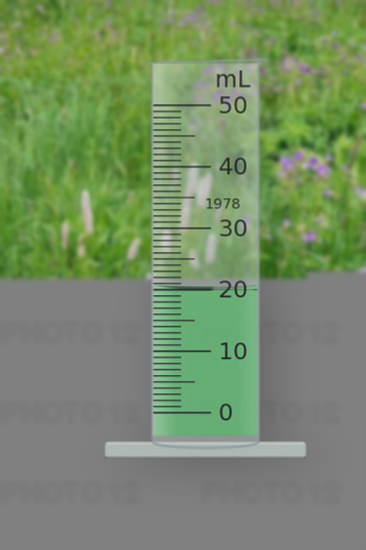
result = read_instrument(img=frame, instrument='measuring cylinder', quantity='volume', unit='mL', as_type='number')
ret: 20 mL
